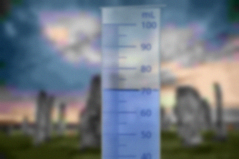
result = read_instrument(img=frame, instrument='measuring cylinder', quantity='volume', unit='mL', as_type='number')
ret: 70 mL
